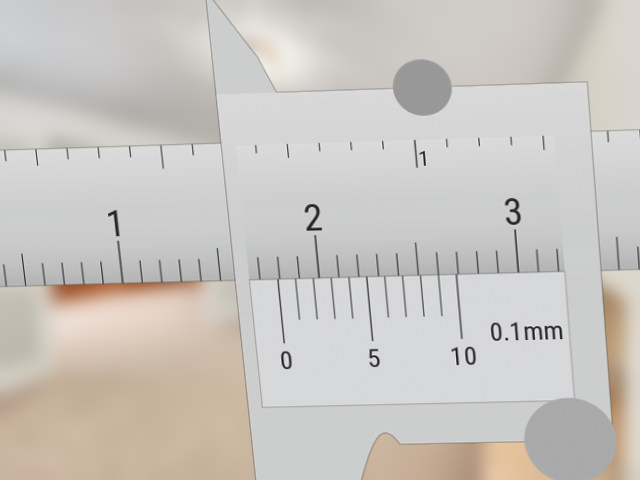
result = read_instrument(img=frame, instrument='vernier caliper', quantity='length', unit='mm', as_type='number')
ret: 17.9 mm
